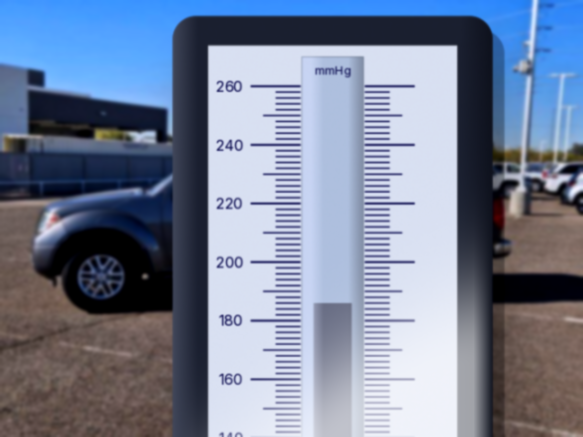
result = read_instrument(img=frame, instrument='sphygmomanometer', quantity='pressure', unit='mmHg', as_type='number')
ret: 186 mmHg
